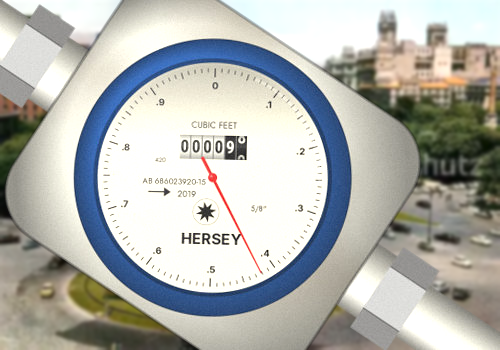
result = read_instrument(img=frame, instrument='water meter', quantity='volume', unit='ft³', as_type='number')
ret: 98.42 ft³
